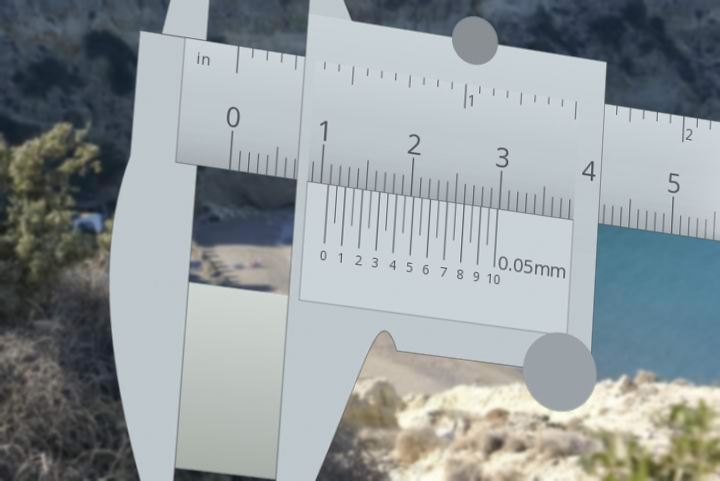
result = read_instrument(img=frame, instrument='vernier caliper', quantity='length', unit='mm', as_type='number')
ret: 10.8 mm
